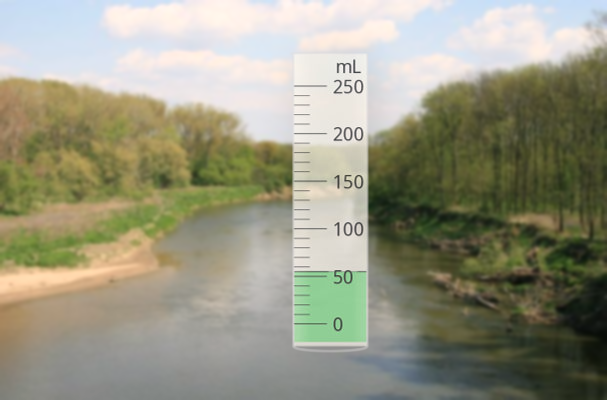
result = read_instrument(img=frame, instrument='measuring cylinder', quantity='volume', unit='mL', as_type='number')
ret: 55 mL
